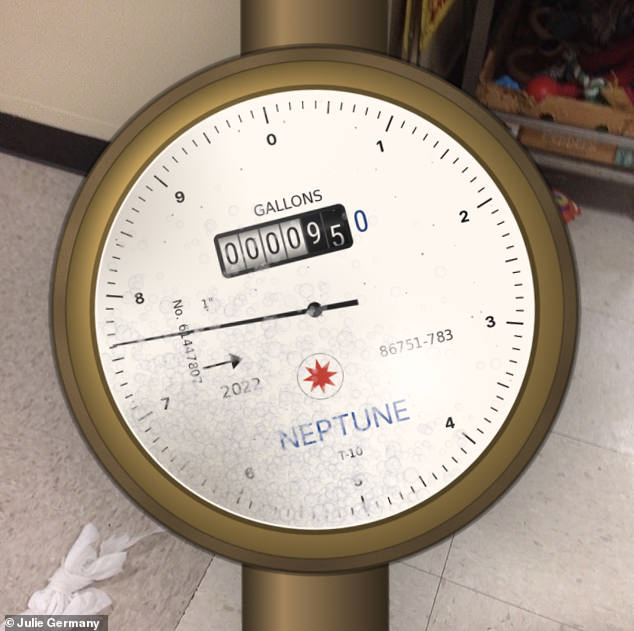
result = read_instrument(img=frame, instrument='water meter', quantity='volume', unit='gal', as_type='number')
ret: 947.6 gal
